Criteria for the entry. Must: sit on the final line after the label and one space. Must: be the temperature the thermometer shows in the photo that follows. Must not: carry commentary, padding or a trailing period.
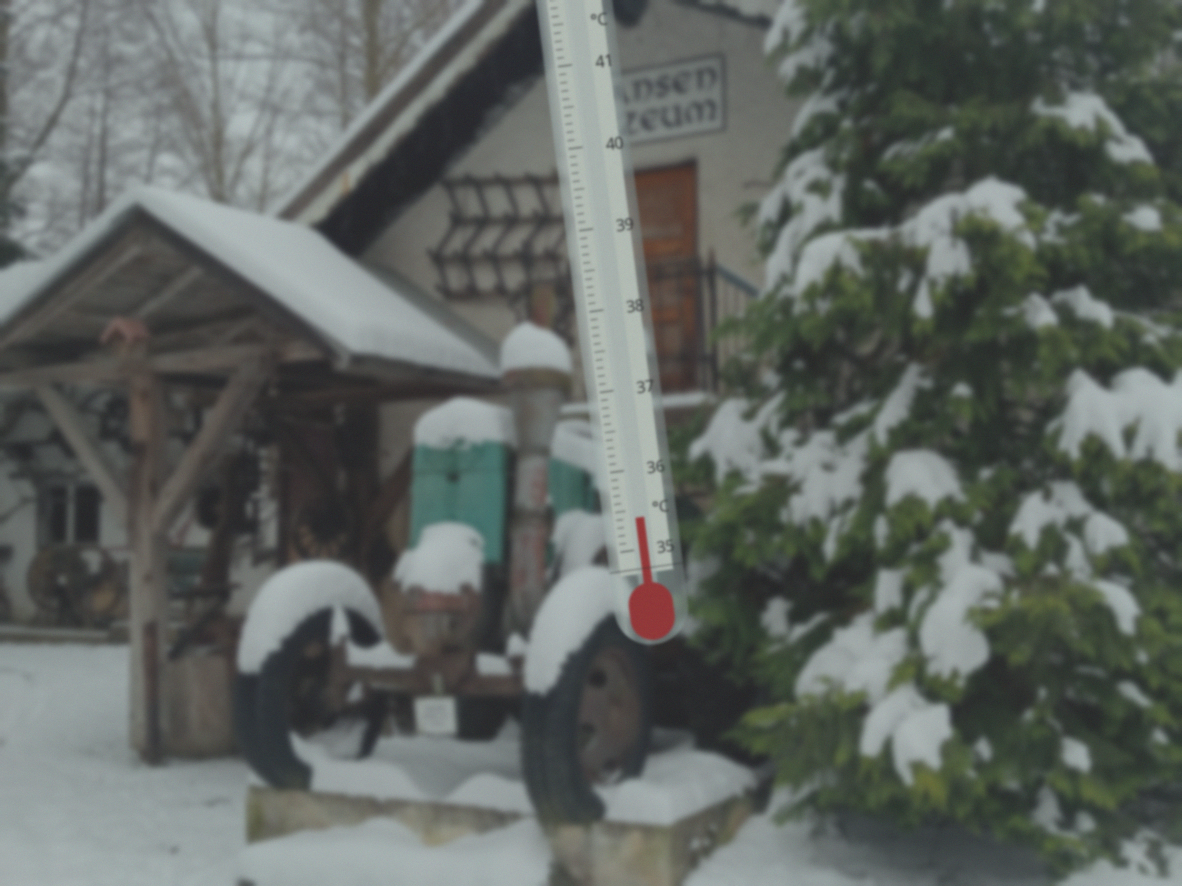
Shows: 35.4 °C
